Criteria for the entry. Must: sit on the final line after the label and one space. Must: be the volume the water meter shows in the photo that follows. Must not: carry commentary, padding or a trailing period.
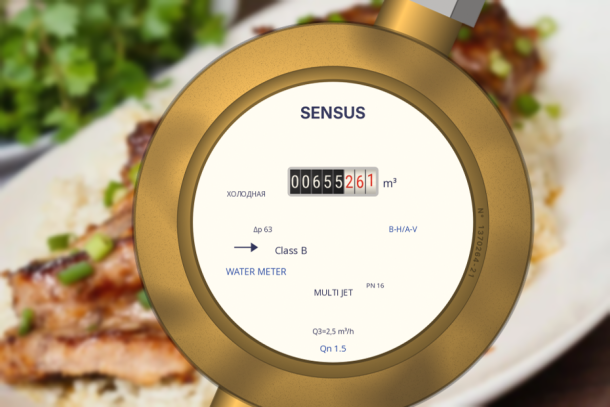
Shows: 655.261 m³
